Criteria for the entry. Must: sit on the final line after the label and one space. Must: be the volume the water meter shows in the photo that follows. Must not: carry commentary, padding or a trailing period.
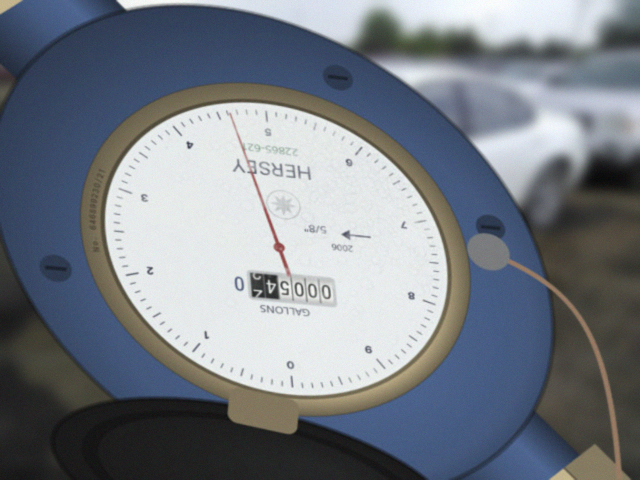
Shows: 5424.6 gal
